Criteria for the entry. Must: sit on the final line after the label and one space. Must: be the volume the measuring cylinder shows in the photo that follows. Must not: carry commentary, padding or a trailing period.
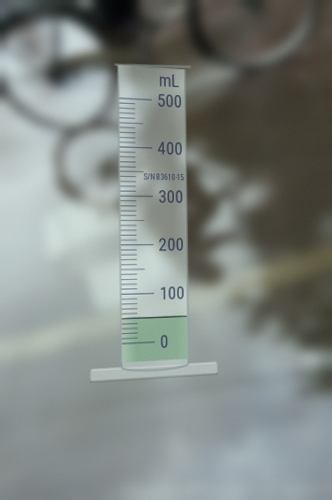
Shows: 50 mL
